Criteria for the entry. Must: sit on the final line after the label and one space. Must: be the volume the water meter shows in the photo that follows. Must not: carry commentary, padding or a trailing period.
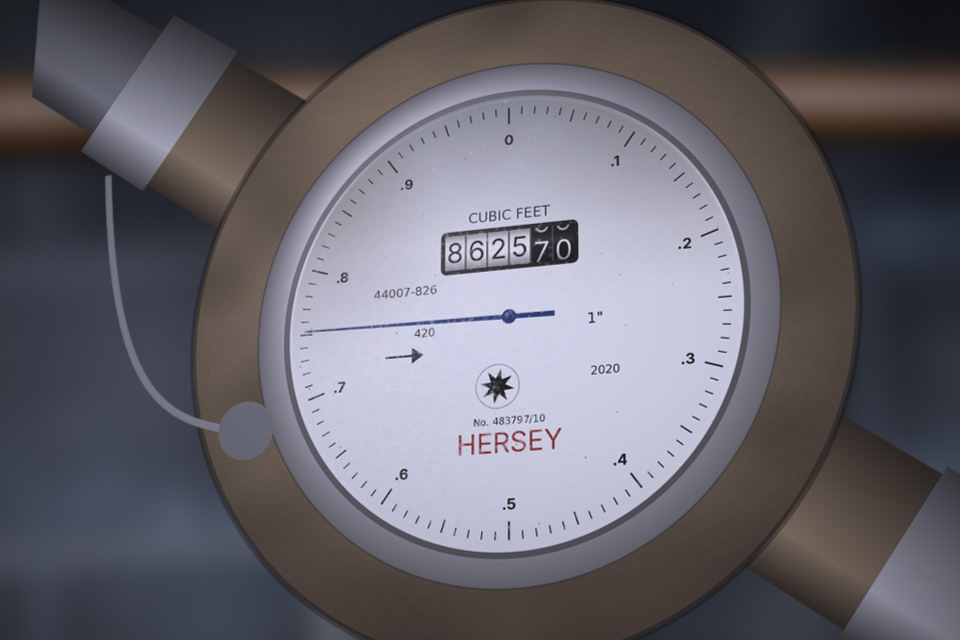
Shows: 862569.75 ft³
